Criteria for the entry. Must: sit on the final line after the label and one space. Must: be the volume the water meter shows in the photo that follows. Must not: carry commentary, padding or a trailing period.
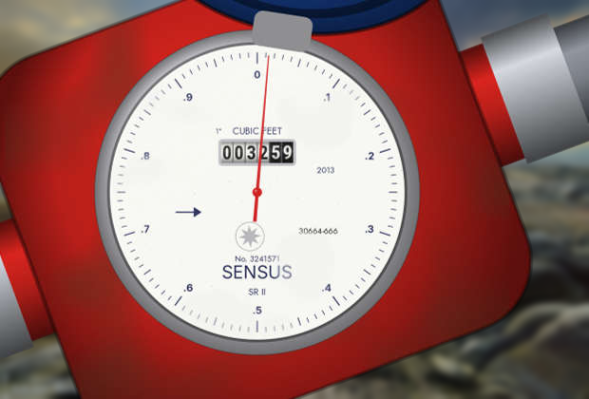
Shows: 3259.01 ft³
